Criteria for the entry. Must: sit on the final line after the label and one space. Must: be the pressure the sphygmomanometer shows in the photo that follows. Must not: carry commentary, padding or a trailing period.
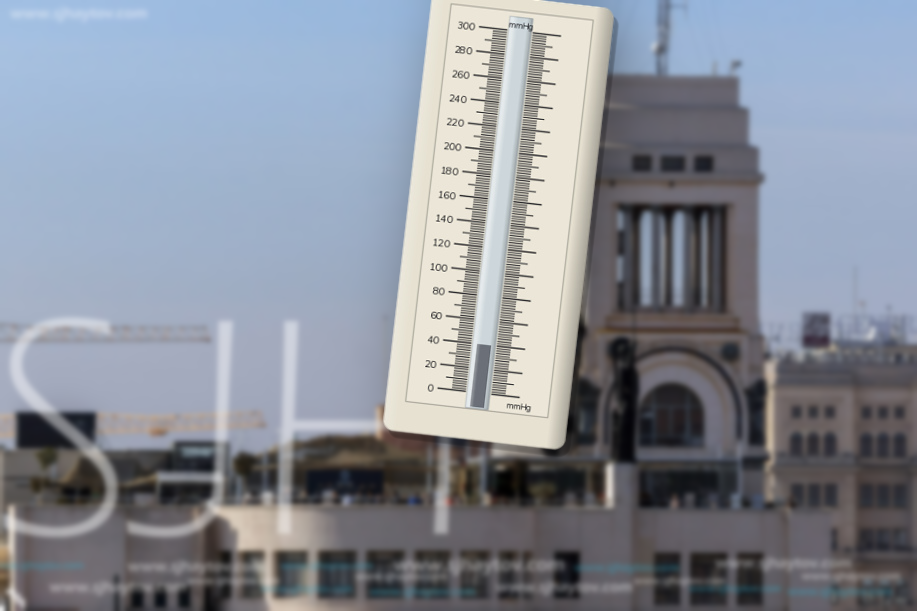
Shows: 40 mmHg
